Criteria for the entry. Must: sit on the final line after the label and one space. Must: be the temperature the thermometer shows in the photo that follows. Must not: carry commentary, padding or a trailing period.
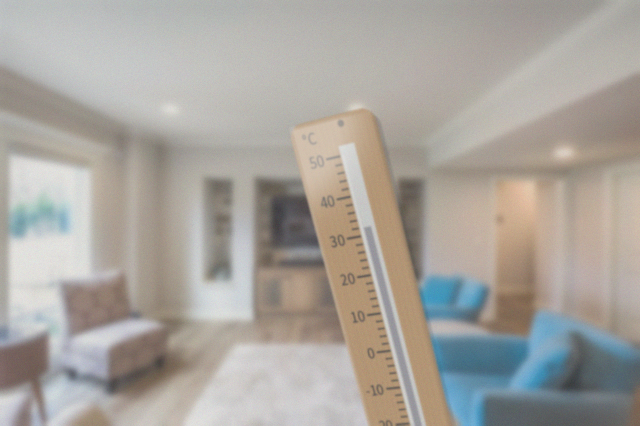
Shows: 32 °C
